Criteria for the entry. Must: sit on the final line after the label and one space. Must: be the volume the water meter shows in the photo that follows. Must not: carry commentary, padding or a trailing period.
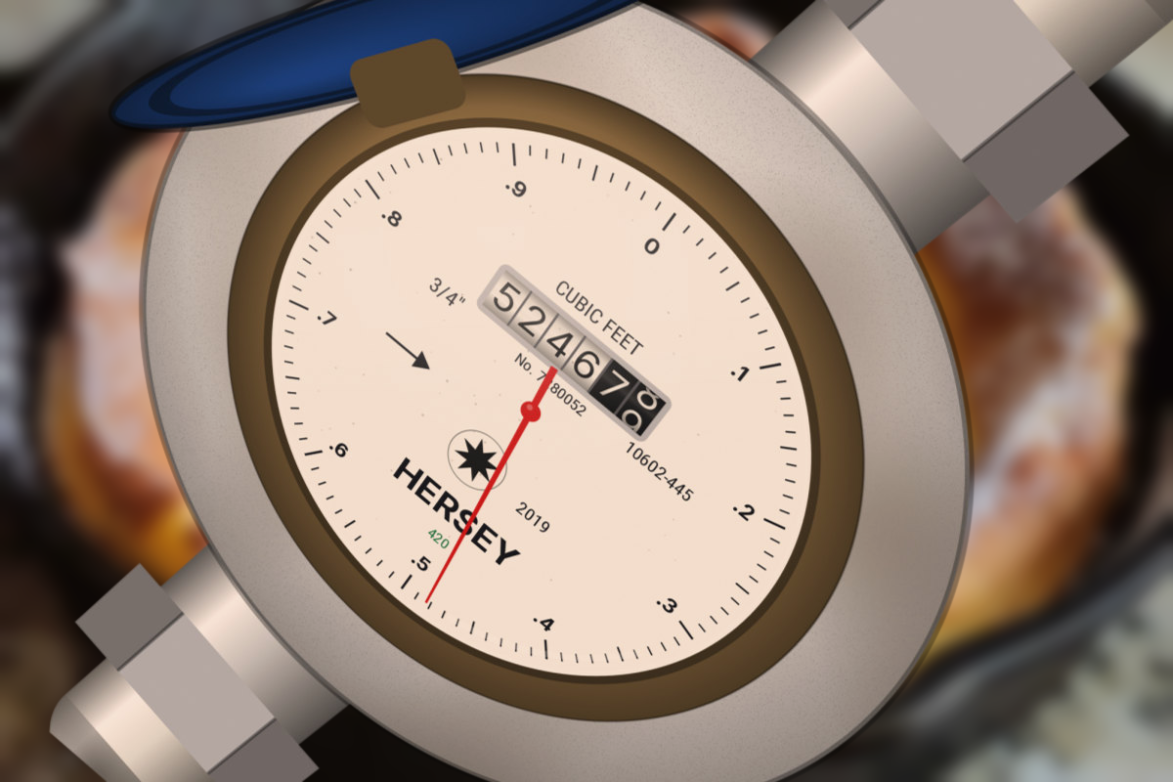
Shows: 524678.48 ft³
